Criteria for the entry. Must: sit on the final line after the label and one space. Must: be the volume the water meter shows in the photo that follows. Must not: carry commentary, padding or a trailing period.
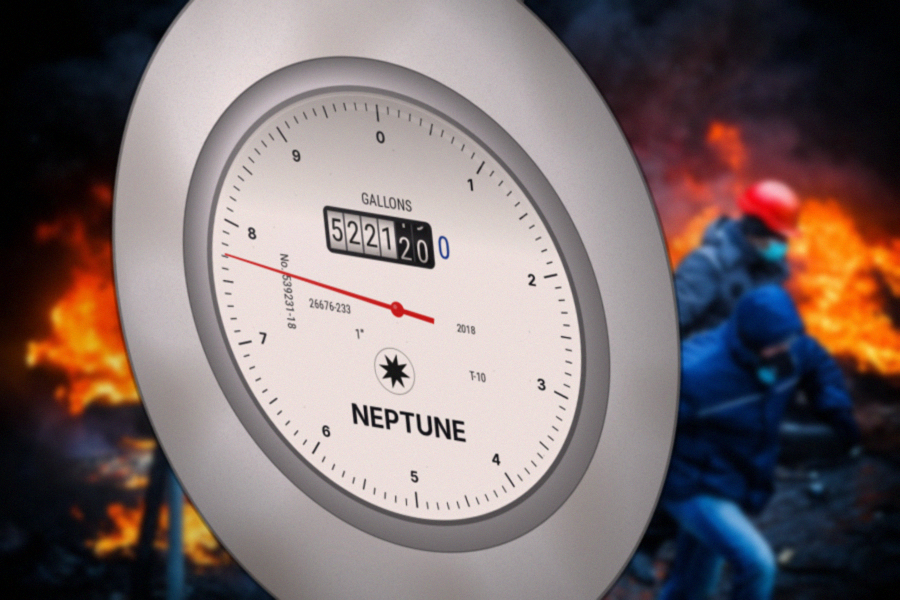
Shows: 5221197.7 gal
